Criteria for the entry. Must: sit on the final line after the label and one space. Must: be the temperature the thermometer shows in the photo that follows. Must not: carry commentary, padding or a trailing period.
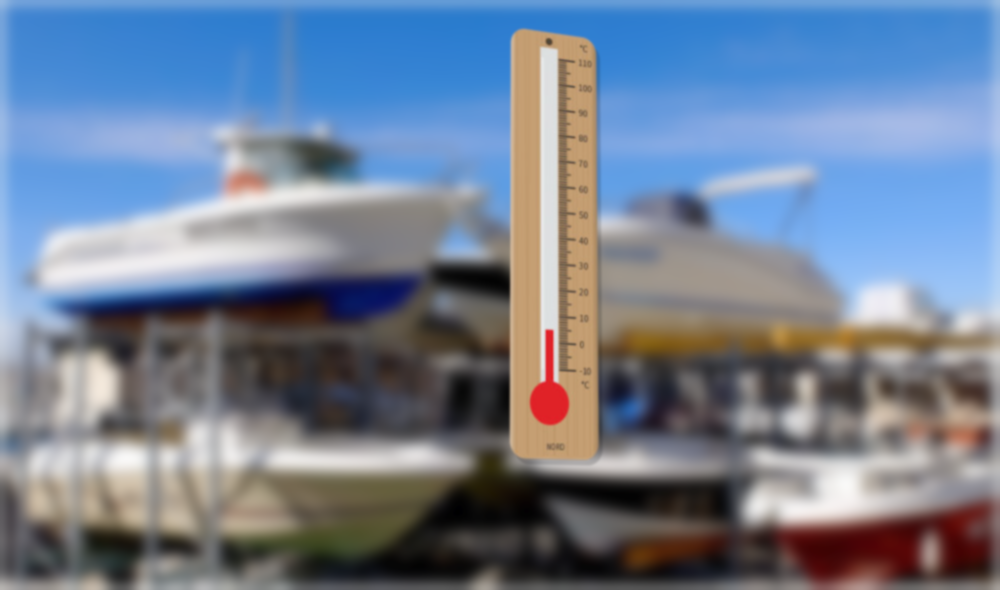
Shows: 5 °C
